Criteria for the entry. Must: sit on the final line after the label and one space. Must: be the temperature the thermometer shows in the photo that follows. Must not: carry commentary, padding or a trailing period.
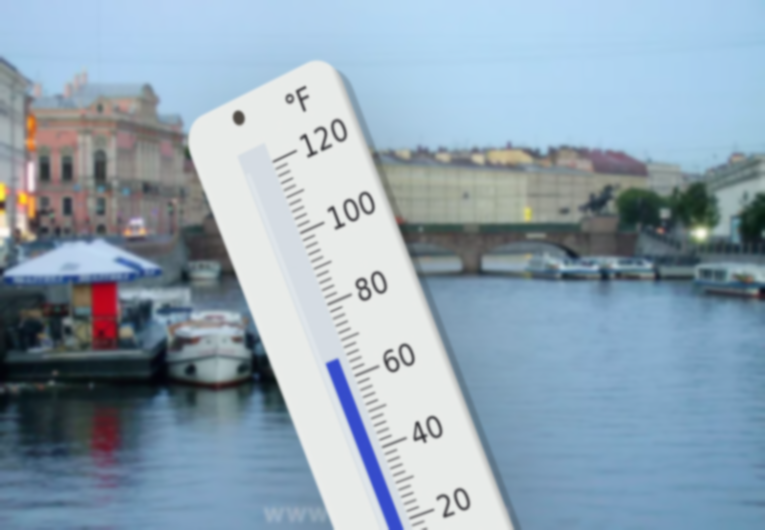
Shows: 66 °F
